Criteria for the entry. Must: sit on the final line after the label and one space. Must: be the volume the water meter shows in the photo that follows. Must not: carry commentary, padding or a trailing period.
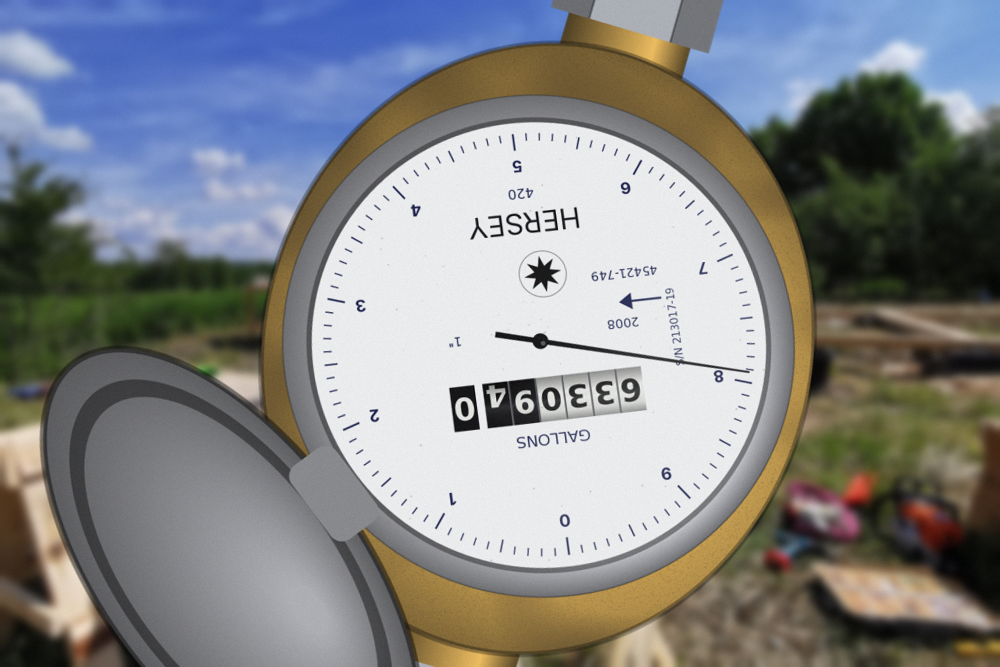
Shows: 6330937.9 gal
